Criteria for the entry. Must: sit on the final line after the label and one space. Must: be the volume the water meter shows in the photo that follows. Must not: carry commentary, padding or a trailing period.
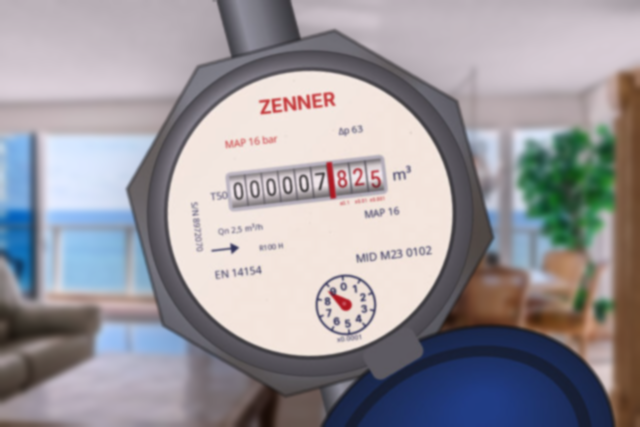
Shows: 7.8248 m³
